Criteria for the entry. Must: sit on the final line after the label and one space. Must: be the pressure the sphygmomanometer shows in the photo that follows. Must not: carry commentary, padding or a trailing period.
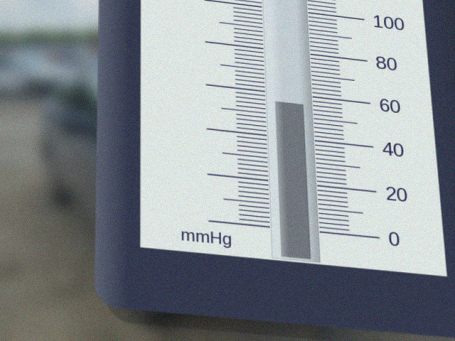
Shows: 56 mmHg
